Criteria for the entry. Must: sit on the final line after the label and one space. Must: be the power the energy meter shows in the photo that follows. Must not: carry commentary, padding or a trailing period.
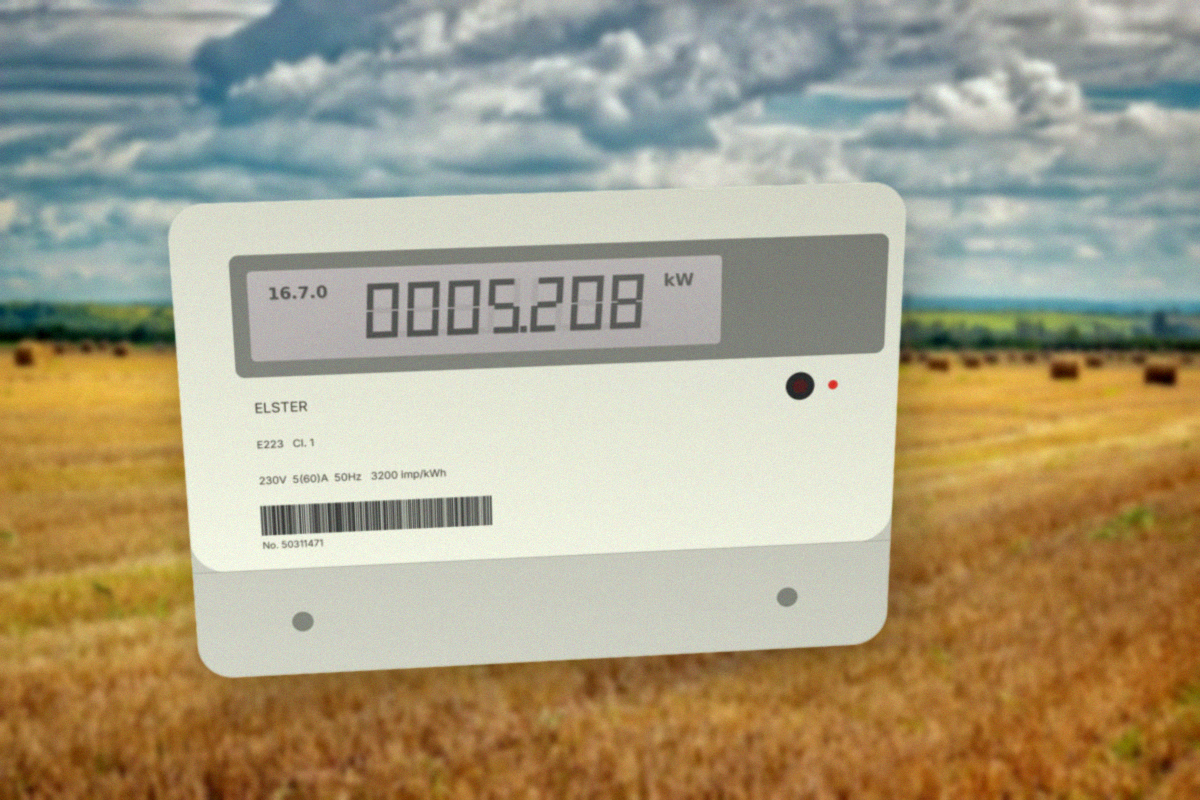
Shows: 5.208 kW
